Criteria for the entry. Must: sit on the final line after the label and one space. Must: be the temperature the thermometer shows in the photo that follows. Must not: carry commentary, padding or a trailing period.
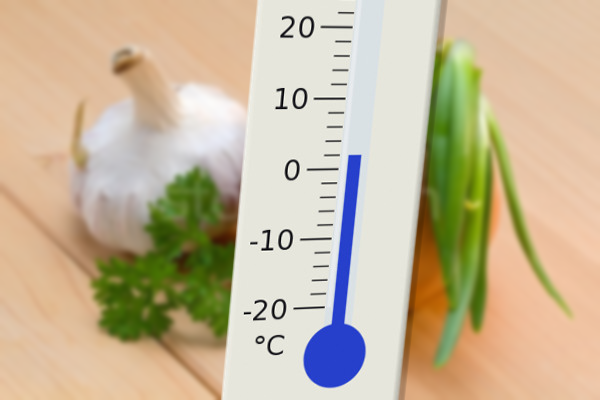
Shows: 2 °C
